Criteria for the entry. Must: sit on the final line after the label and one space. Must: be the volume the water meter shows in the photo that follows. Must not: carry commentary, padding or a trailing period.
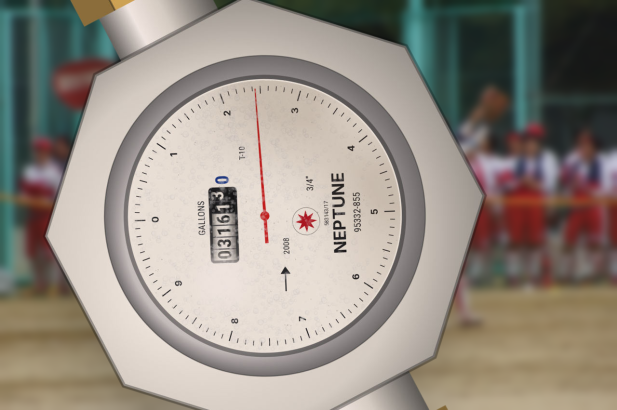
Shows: 316132.4 gal
